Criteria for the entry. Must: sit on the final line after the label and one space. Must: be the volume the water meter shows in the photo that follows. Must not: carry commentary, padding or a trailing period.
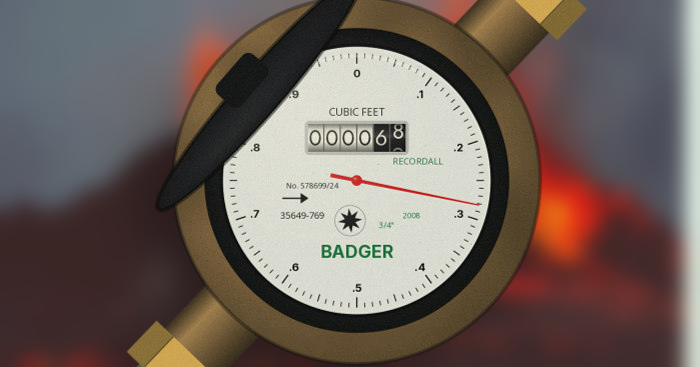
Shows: 68.28 ft³
